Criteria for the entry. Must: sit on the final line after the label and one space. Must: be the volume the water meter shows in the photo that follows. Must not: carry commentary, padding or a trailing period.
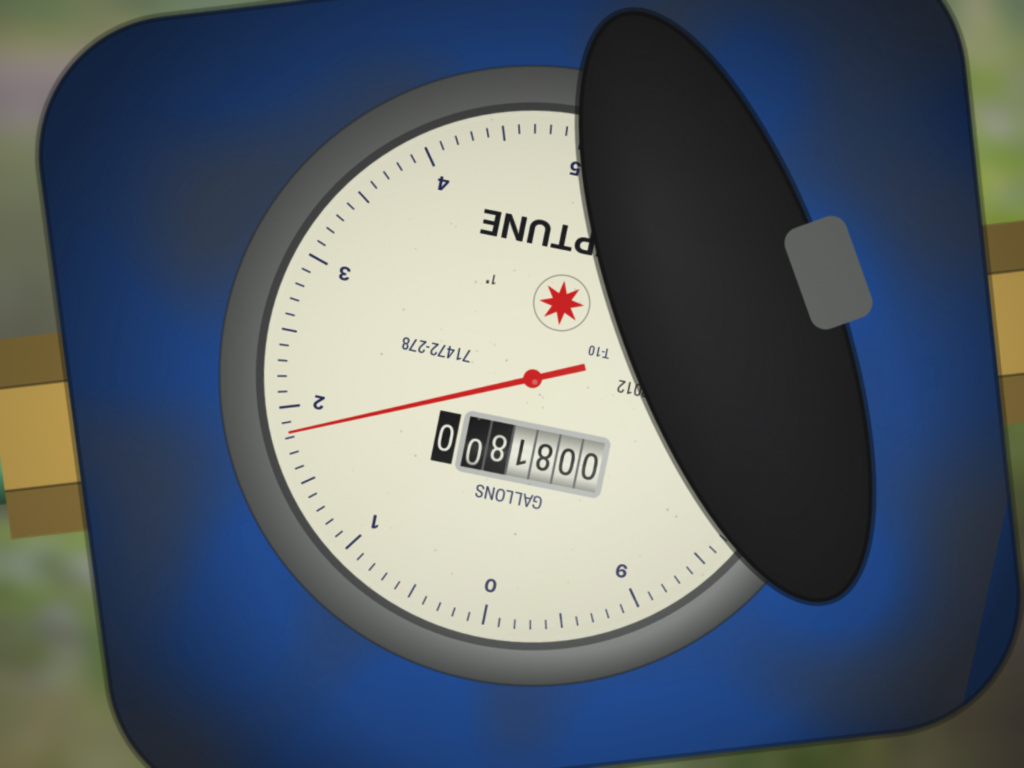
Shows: 81801.8 gal
